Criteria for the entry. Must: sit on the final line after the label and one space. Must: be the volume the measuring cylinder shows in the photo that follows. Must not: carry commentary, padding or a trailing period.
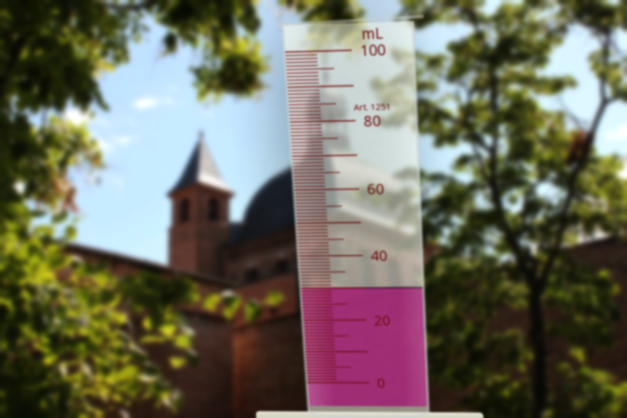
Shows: 30 mL
